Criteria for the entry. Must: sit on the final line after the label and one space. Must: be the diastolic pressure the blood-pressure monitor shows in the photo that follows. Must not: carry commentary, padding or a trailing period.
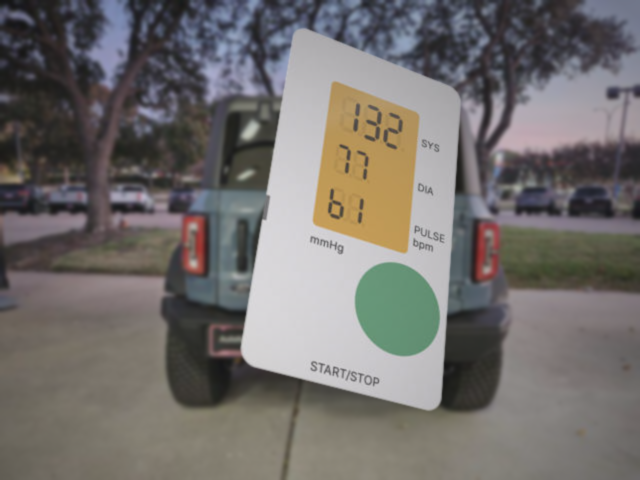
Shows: 77 mmHg
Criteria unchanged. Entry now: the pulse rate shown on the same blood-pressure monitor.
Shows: 61 bpm
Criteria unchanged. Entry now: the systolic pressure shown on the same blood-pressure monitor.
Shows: 132 mmHg
